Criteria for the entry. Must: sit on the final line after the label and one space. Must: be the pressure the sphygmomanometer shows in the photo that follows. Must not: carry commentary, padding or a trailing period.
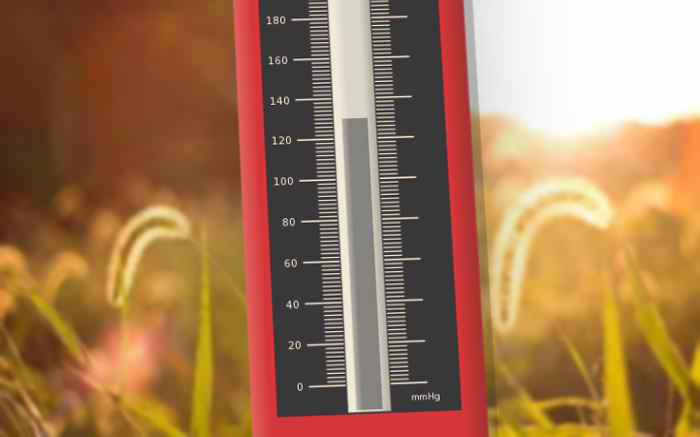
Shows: 130 mmHg
